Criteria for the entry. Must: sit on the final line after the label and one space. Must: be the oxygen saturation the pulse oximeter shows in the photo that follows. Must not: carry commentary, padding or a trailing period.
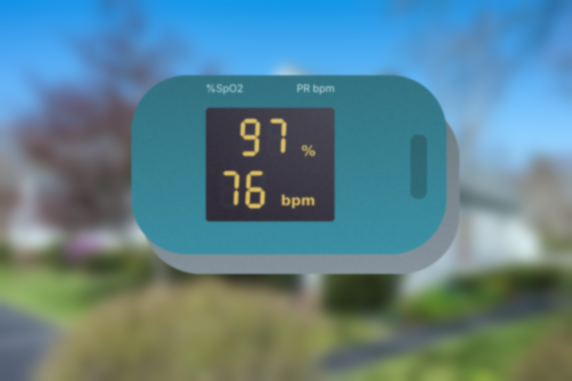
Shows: 97 %
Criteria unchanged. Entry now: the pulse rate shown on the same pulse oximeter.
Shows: 76 bpm
